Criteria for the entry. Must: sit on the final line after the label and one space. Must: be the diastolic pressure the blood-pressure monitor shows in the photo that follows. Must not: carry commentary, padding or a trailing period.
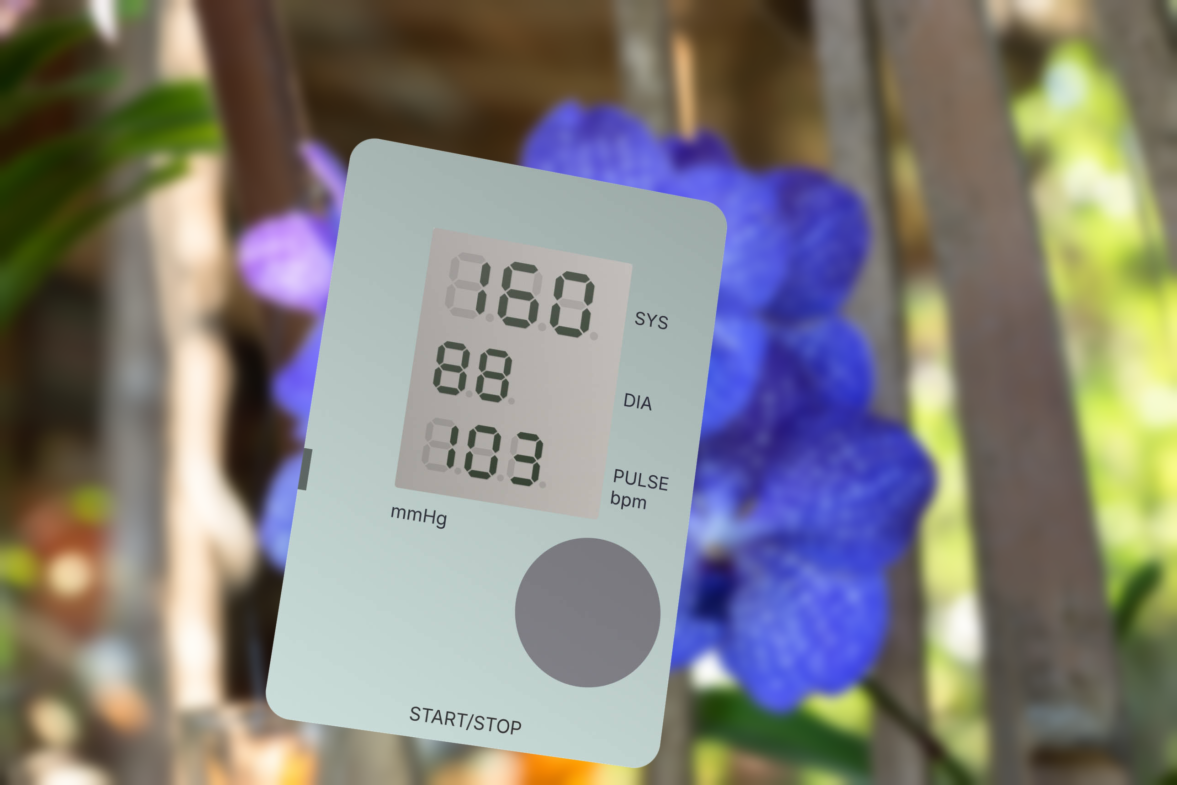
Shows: 88 mmHg
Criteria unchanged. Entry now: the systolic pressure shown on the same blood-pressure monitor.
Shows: 160 mmHg
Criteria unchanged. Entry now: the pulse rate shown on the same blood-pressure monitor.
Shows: 103 bpm
